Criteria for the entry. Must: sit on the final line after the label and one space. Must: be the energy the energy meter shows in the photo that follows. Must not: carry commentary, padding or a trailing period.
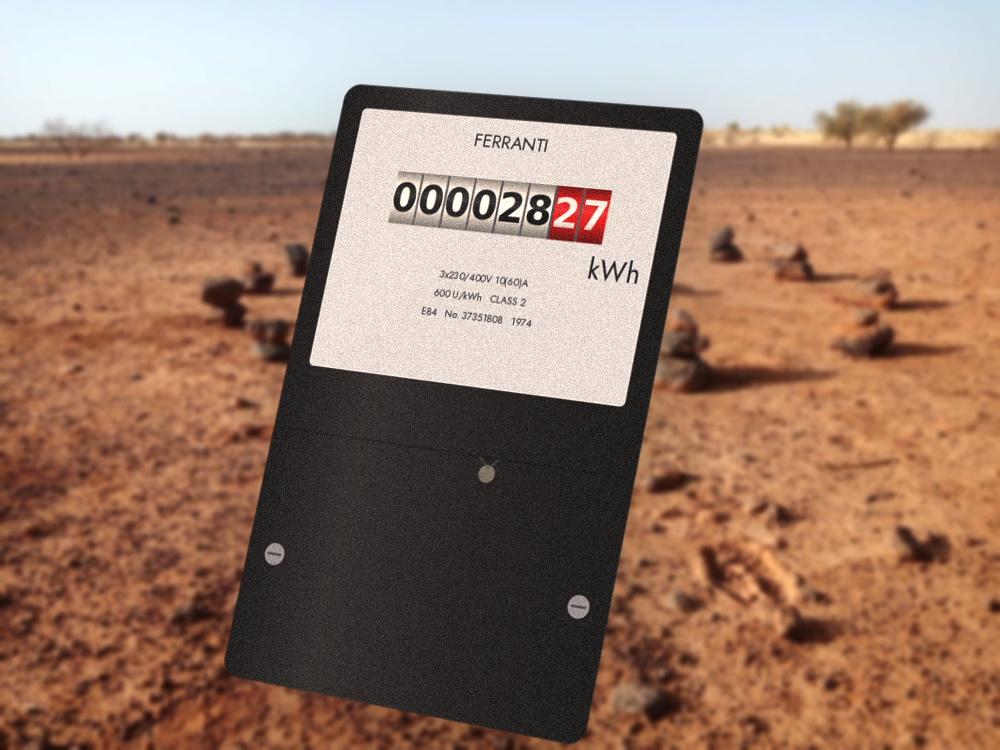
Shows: 28.27 kWh
